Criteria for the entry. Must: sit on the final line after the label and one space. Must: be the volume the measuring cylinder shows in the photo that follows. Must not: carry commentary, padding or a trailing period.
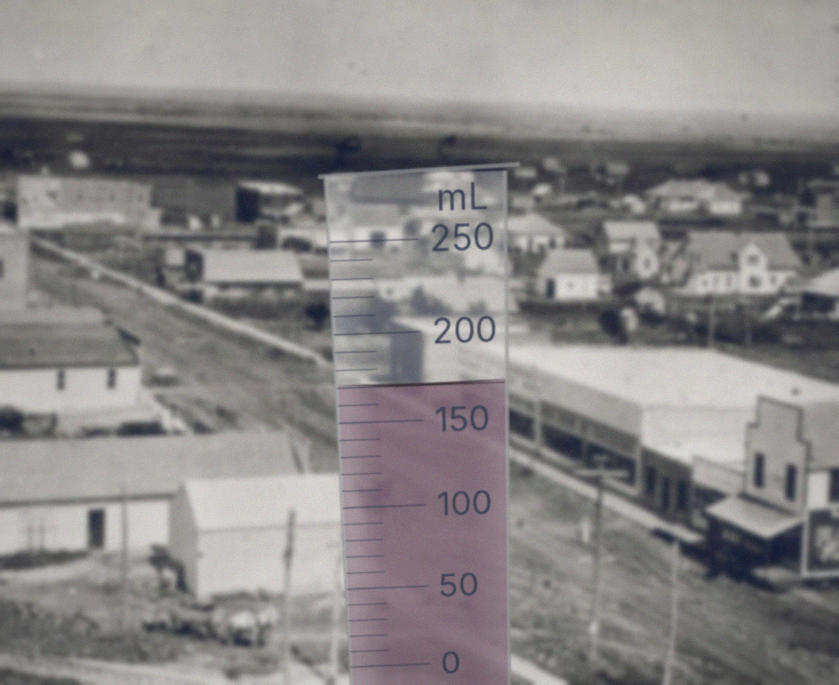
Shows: 170 mL
